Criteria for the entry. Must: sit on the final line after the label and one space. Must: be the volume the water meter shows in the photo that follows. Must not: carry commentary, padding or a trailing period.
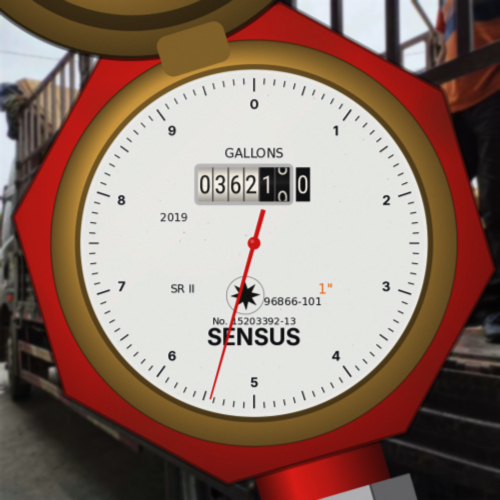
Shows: 362185.4 gal
